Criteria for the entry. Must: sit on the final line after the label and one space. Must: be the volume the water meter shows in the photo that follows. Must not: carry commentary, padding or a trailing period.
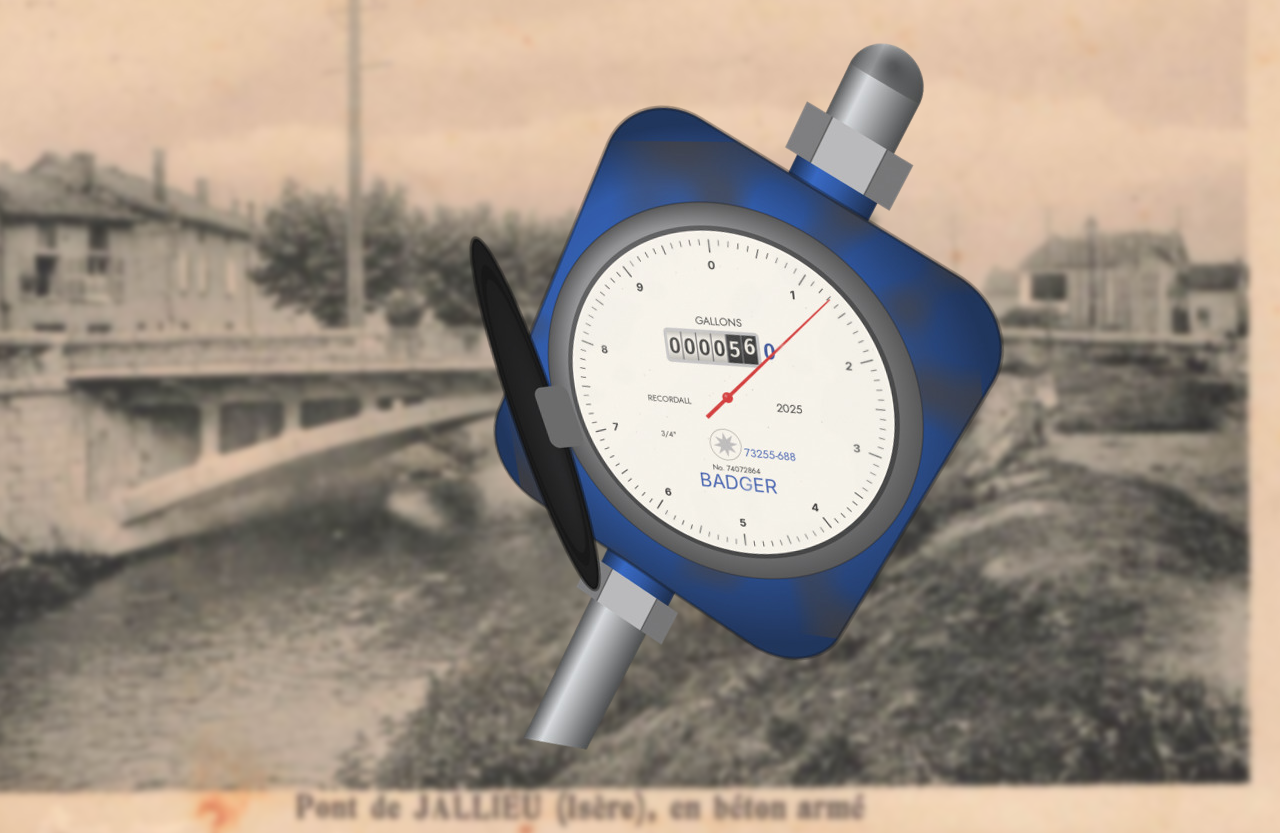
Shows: 561.3 gal
